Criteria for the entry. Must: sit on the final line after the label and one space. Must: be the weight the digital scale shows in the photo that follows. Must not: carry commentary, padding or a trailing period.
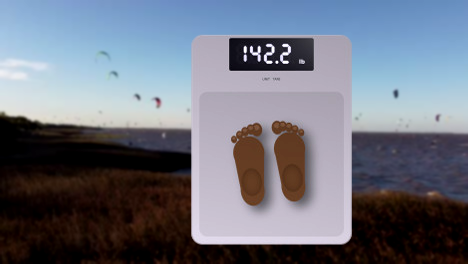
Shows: 142.2 lb
